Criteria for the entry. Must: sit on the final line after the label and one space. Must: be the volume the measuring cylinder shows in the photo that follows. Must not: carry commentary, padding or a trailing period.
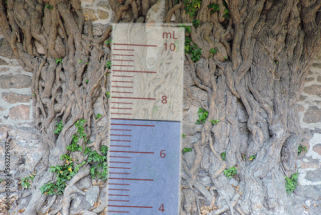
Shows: 7.2 mL
